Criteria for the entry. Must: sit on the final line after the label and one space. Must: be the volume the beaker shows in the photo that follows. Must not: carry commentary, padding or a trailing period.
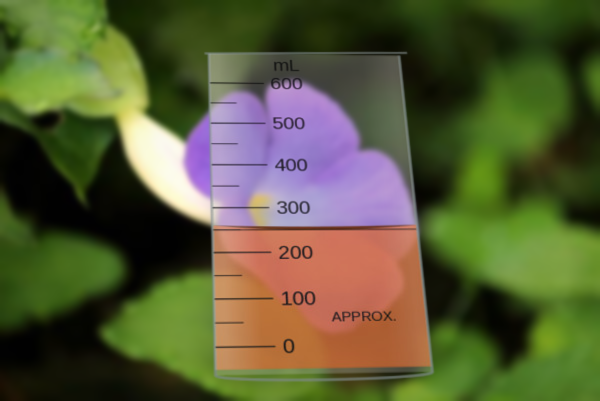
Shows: 250 mL
